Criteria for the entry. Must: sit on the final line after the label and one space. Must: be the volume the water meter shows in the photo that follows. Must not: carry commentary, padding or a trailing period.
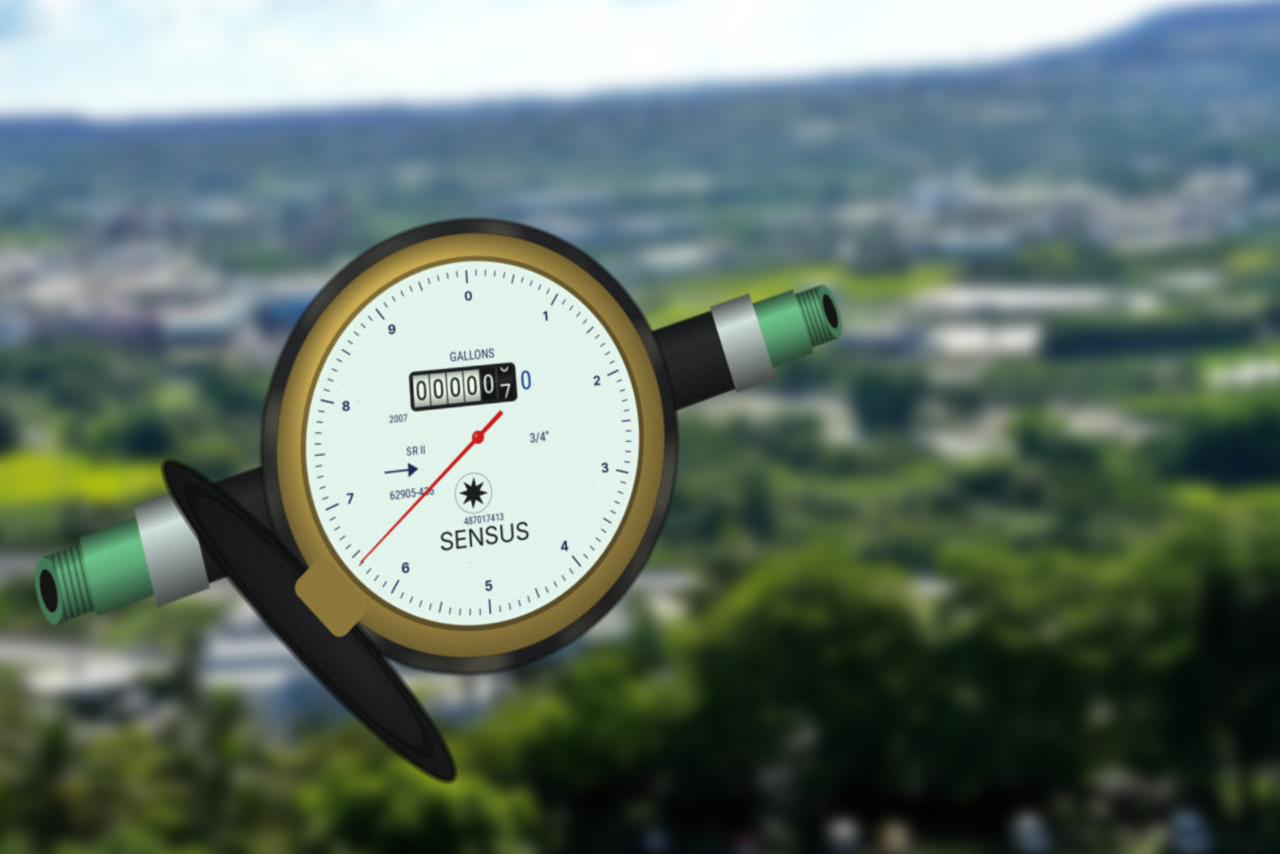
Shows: 66.4 gal
